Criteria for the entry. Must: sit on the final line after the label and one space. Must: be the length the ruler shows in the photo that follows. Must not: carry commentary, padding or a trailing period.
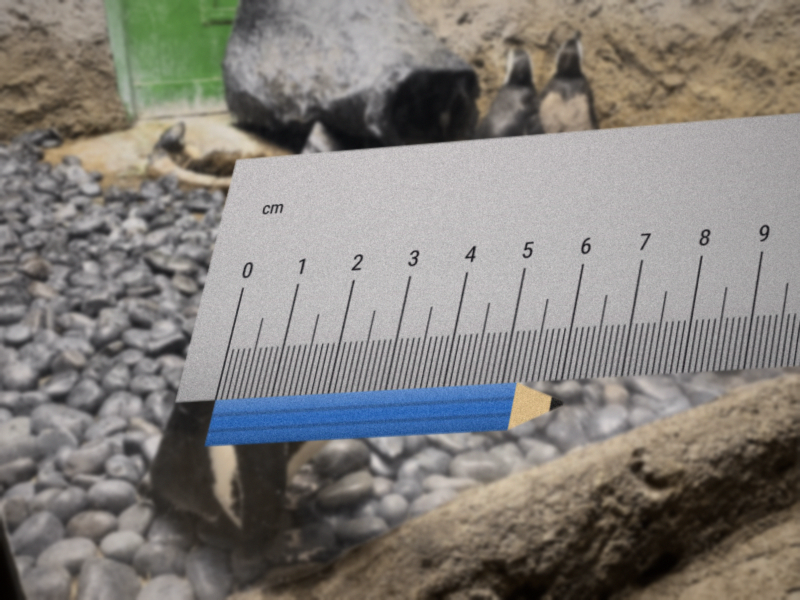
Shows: 6.1 cm
